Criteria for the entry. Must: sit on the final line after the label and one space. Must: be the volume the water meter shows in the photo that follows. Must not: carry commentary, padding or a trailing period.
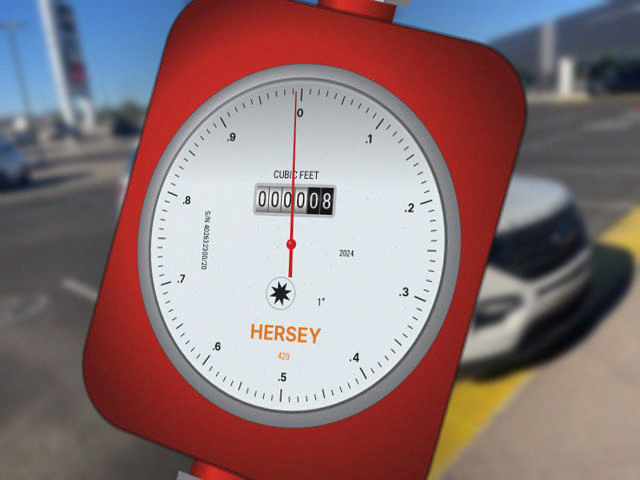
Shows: 7.99 ft³
